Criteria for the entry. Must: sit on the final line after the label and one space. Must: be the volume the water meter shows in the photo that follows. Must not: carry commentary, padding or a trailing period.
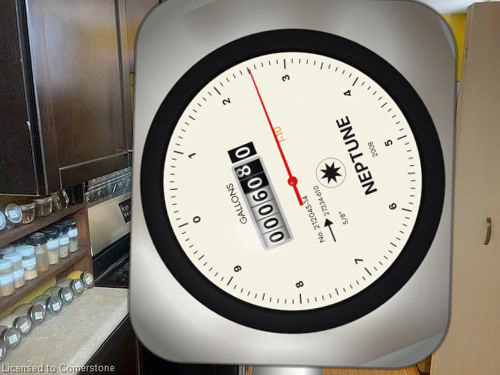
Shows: 6082.5 gal
